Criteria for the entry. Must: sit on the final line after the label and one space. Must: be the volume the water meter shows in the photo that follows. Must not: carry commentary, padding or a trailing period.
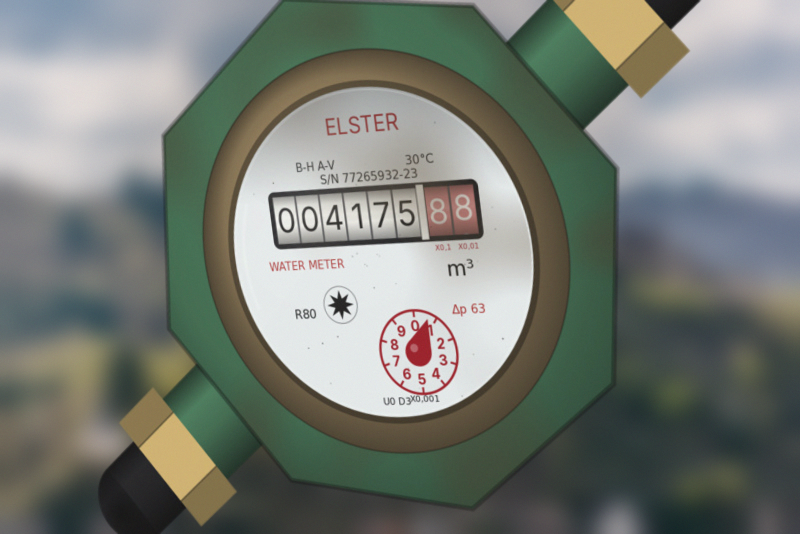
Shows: 4175.880 m³
